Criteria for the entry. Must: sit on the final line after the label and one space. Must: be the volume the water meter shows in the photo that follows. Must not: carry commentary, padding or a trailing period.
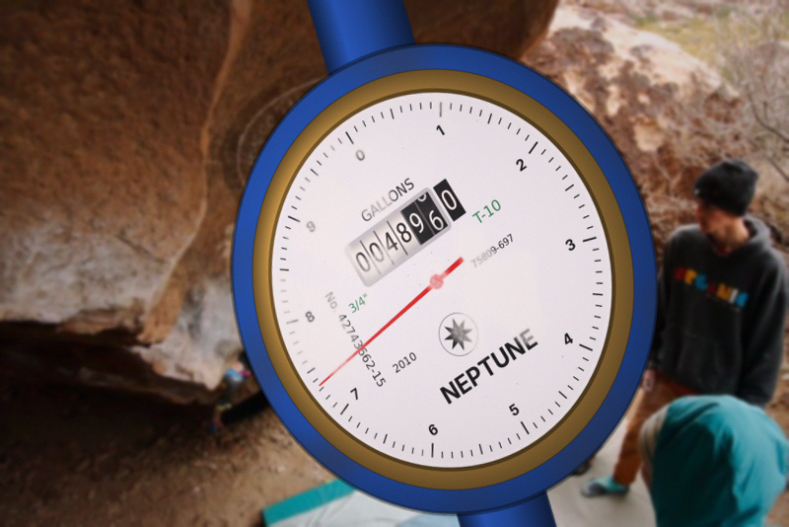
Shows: 48957.3 gal
